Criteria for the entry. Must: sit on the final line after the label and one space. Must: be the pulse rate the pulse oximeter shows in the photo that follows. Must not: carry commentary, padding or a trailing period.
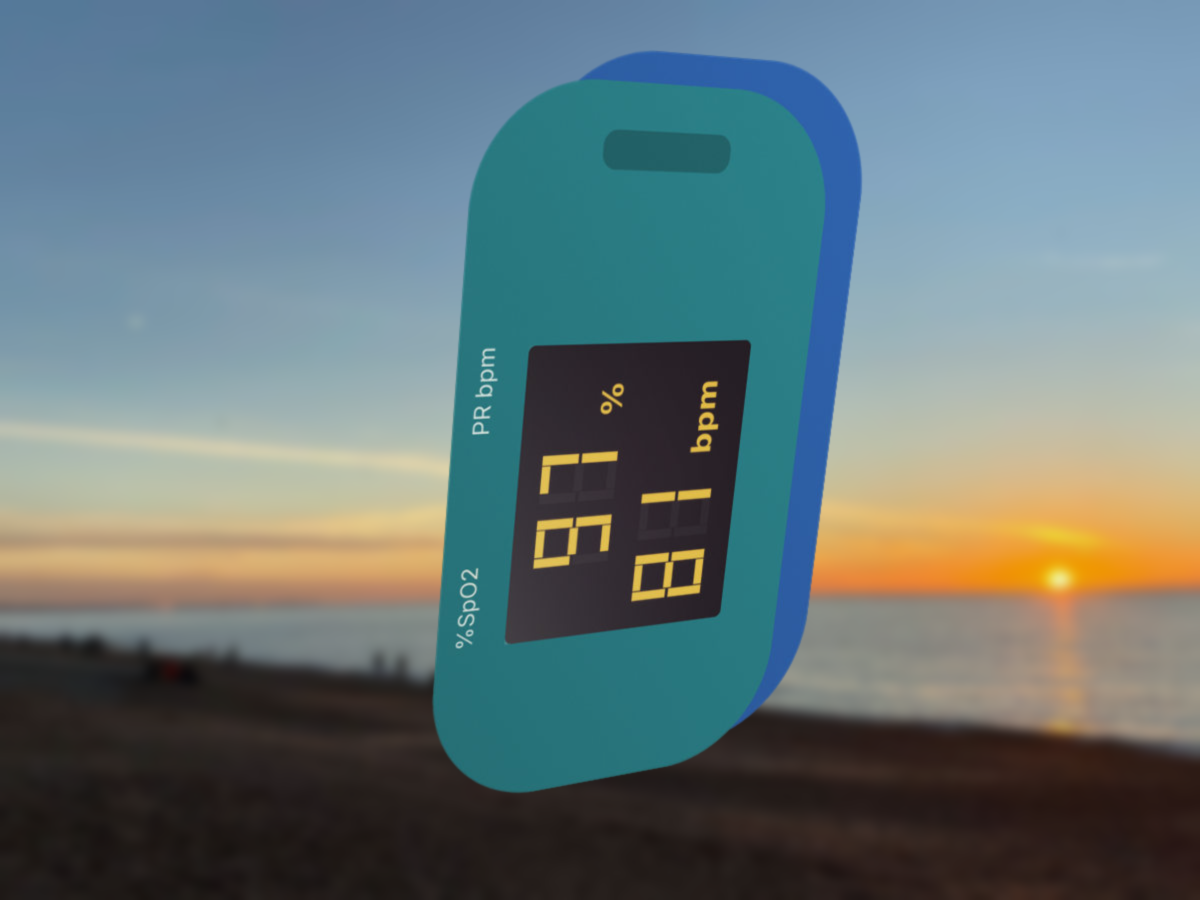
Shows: 81 bpm
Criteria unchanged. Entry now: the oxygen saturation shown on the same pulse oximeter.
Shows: 97 %
